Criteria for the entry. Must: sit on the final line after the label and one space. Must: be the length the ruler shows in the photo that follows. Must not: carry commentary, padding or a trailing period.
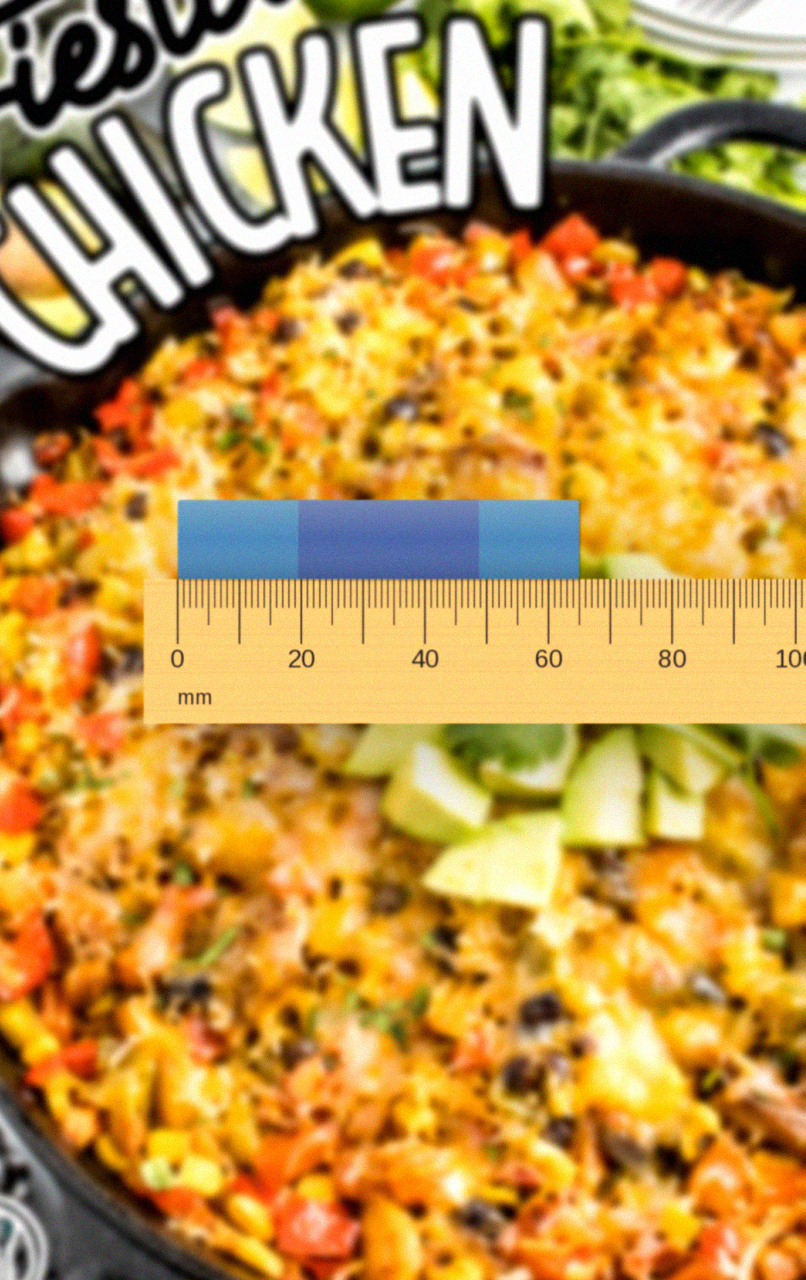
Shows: 65 mm
